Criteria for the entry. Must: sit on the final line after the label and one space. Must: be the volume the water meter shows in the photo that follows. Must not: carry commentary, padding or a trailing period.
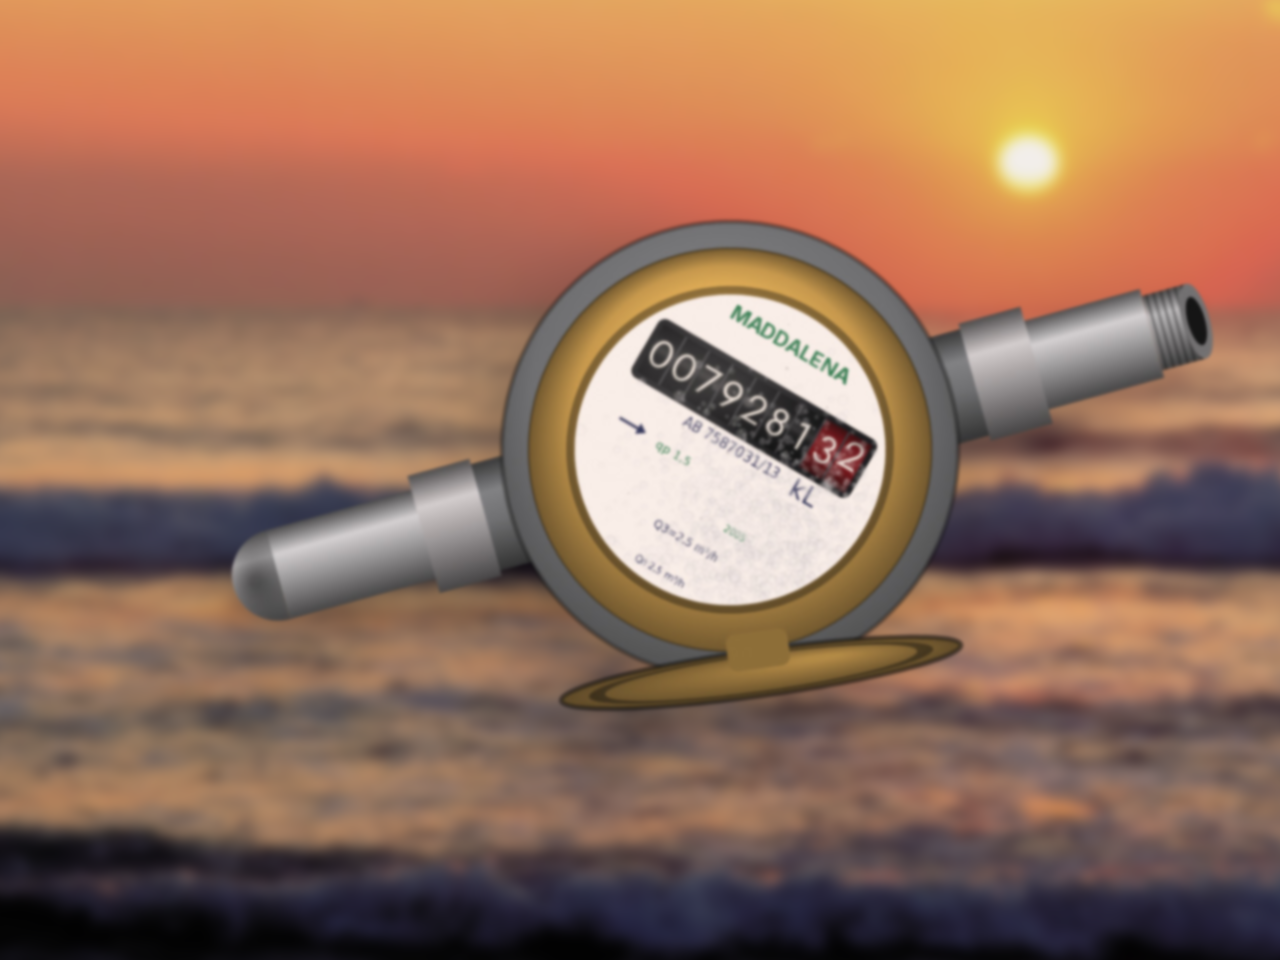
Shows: 79281.32 kL
